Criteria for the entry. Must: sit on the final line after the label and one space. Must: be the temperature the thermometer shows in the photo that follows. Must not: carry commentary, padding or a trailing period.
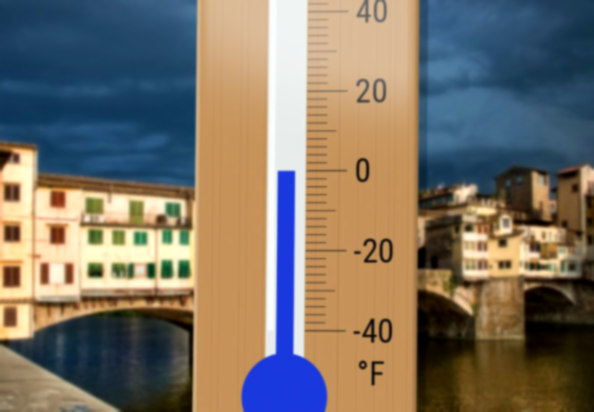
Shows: 0 °F
